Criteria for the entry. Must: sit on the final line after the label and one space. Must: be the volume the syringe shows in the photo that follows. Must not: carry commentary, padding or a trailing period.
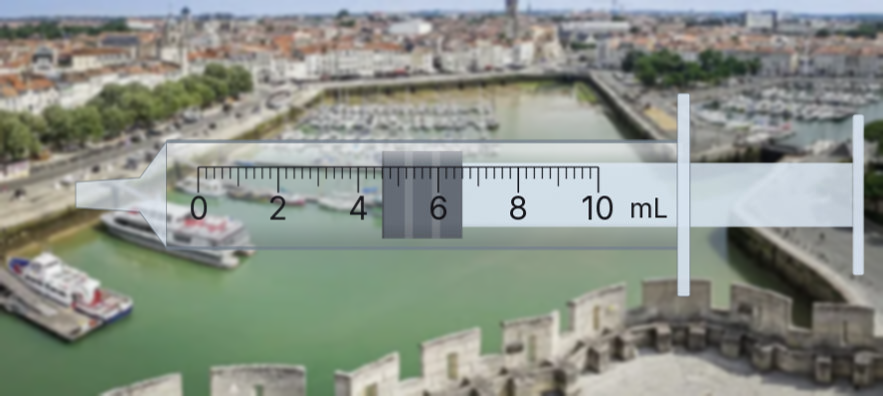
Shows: 4.6 mL
